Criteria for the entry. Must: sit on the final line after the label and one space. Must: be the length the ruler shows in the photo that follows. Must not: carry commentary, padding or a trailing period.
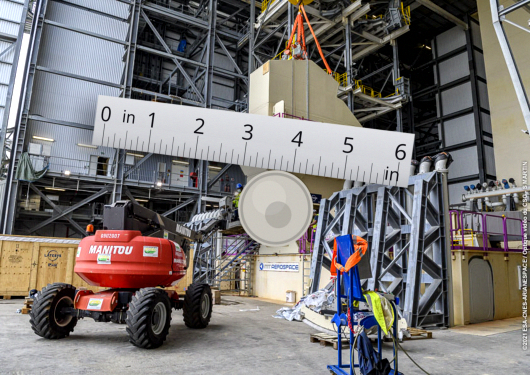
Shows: 1.5 in
